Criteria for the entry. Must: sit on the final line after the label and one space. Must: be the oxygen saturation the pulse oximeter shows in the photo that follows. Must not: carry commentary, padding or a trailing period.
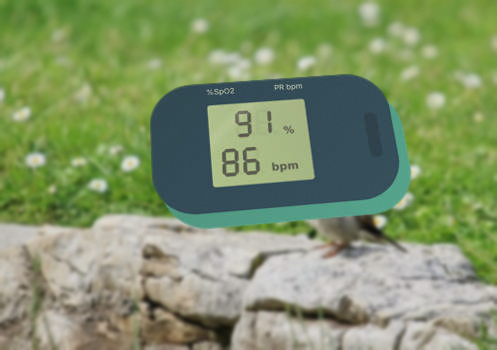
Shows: 91 %
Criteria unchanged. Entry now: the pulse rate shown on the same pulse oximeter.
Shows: 86 bpm
